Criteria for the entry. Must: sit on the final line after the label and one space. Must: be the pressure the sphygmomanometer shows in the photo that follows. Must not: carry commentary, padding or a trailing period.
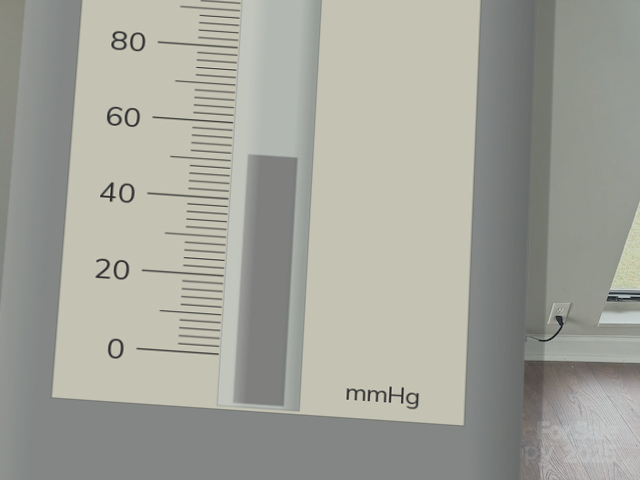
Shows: 52 mmHg
